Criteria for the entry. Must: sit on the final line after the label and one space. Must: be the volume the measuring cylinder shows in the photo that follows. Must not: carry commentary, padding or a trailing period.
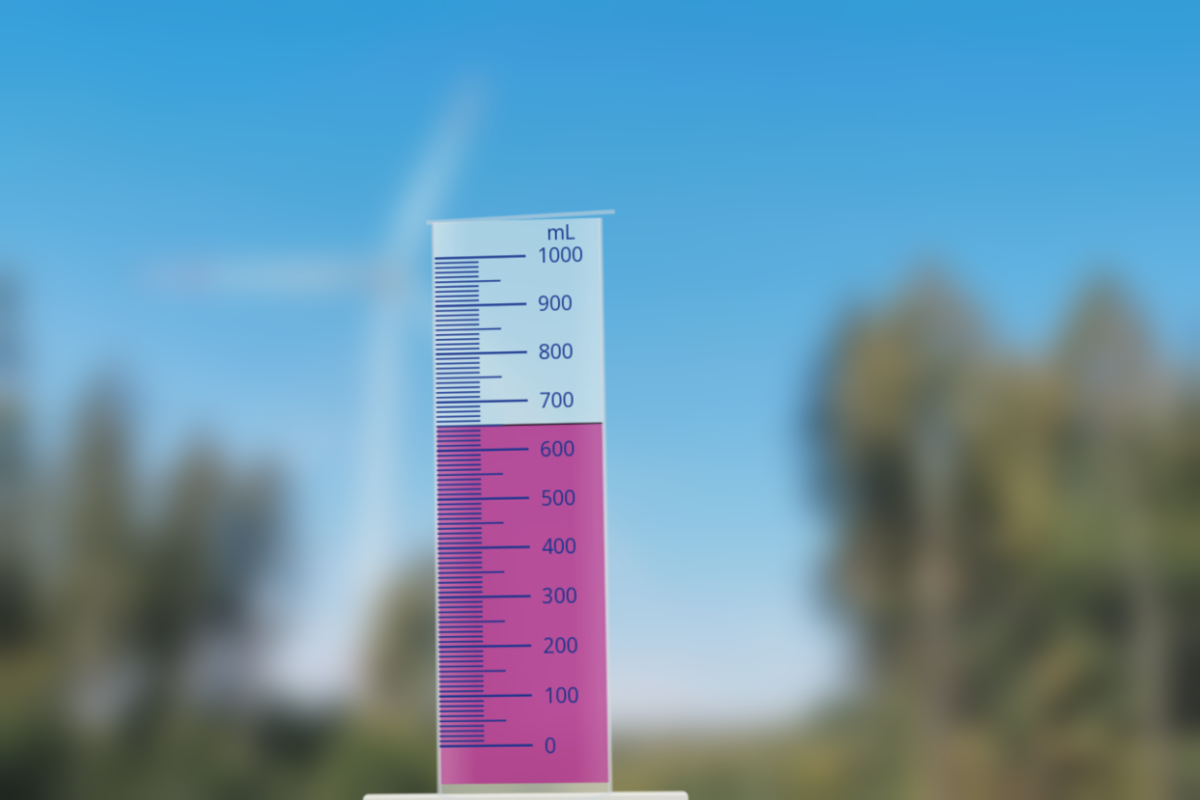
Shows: 650 mL
